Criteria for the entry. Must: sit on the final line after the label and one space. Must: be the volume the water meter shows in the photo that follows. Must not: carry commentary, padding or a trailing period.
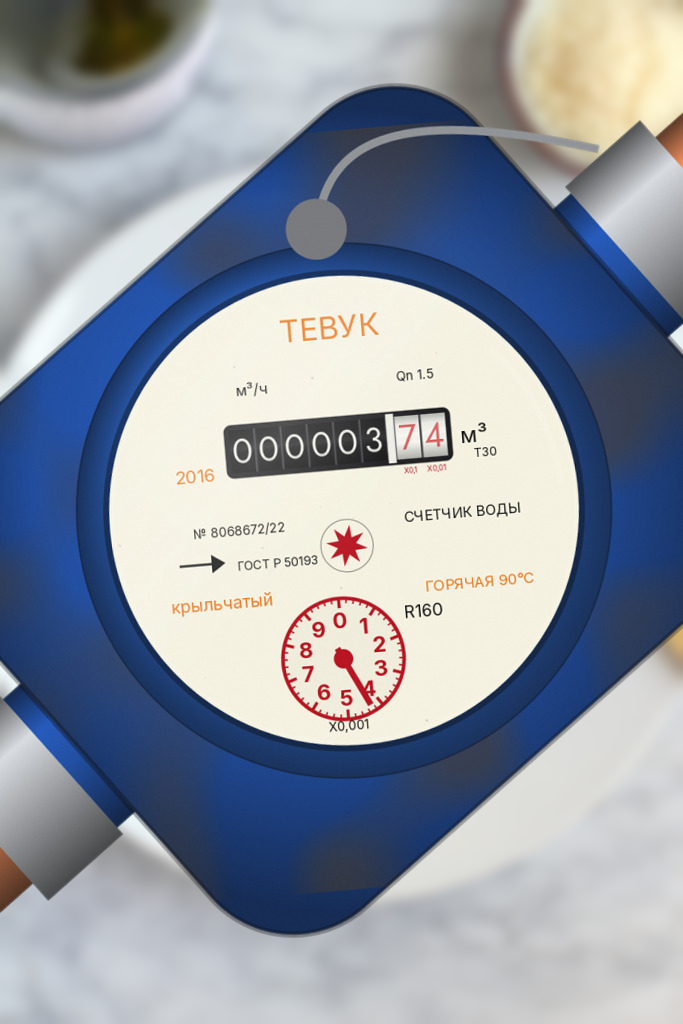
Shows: 3.744 m³
